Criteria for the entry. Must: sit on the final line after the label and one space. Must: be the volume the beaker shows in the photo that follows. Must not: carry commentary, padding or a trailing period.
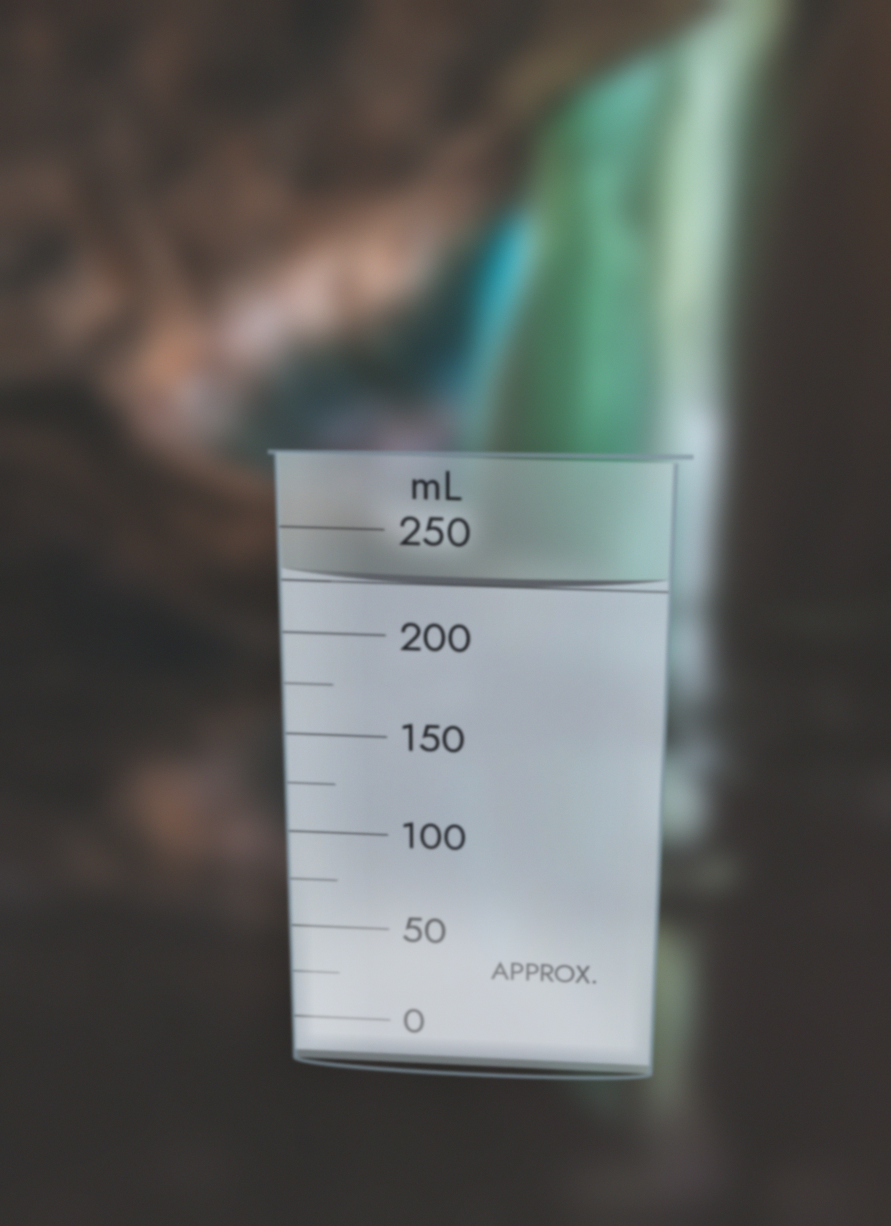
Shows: 225 mL
